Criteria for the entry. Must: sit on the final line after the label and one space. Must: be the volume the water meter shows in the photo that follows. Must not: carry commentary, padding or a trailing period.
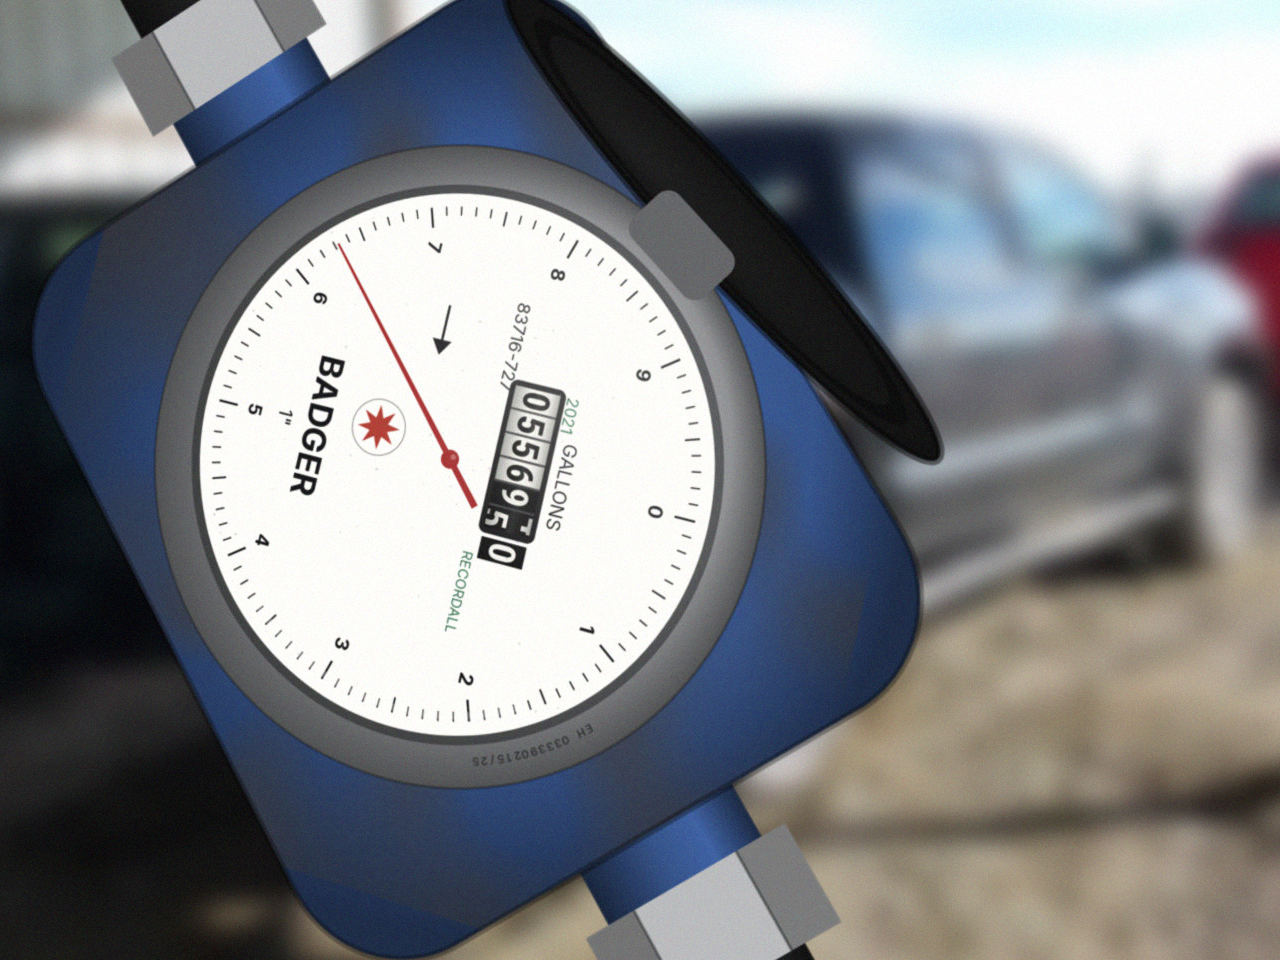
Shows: 556946.3 gal
